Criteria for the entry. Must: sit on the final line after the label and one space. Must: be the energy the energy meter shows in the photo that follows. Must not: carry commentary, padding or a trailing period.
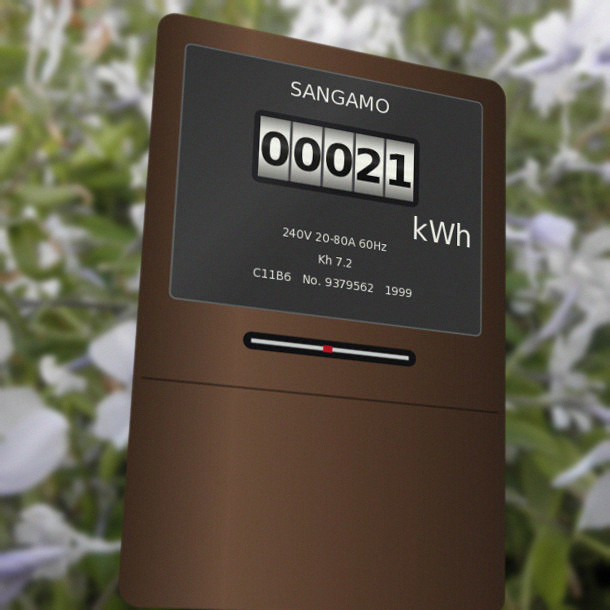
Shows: 21 kWh
